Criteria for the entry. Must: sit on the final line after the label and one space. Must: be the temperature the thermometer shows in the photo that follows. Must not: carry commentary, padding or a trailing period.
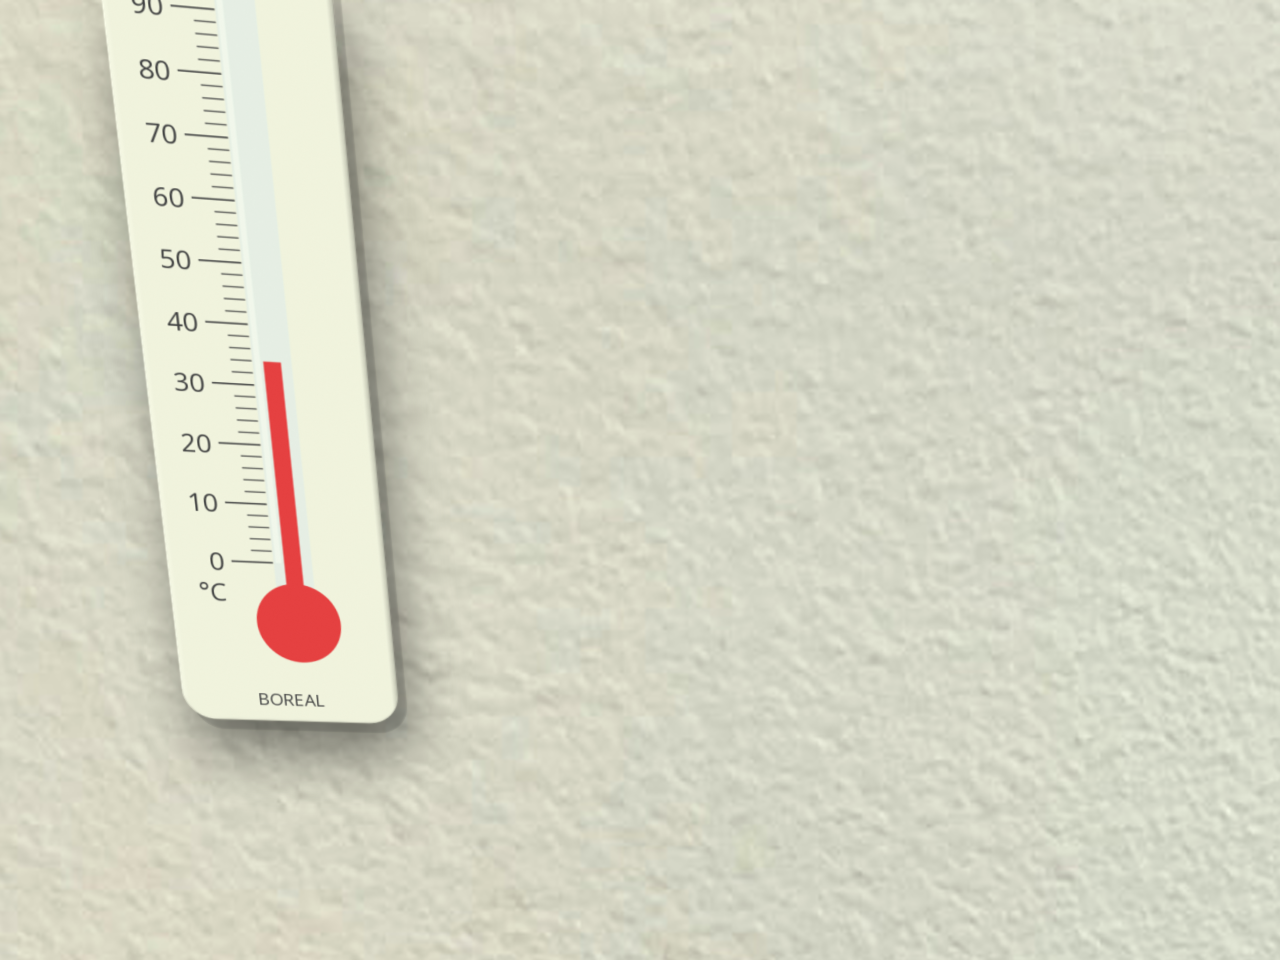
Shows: 34 °C
